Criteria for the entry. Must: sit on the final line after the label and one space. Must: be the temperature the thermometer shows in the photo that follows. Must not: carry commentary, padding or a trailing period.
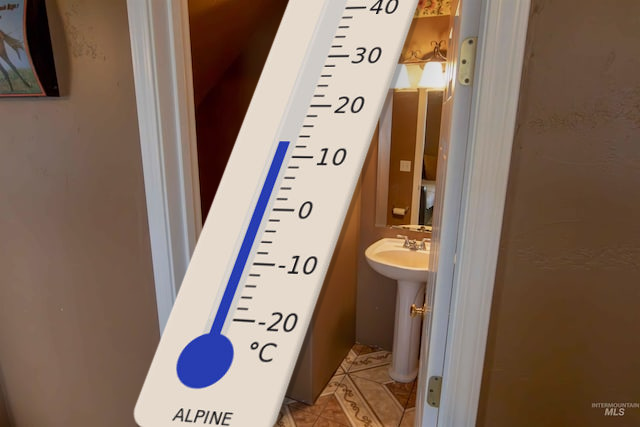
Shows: 13 °C
